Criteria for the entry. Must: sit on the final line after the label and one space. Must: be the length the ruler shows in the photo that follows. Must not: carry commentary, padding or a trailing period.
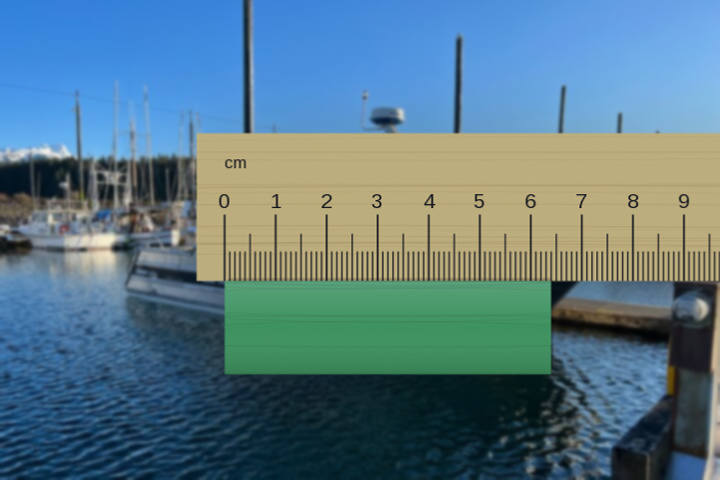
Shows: 6.4 cm
